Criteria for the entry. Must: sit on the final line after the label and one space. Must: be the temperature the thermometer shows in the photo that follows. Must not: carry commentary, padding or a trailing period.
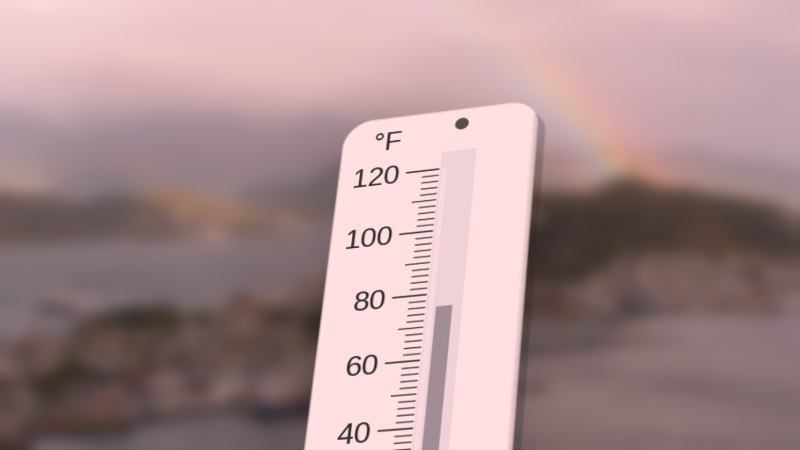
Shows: 76 °F
